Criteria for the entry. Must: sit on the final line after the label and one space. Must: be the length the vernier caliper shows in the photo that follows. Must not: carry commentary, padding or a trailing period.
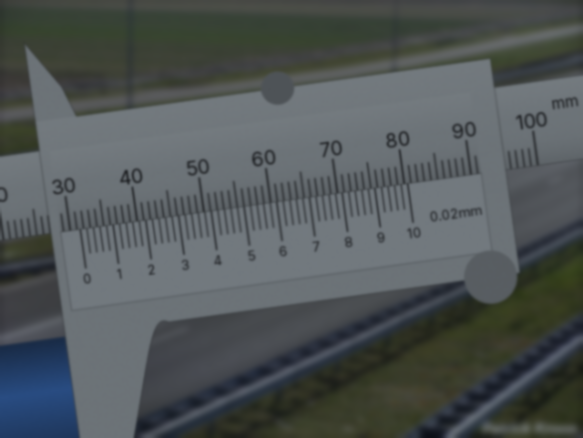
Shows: 31.5 mm
